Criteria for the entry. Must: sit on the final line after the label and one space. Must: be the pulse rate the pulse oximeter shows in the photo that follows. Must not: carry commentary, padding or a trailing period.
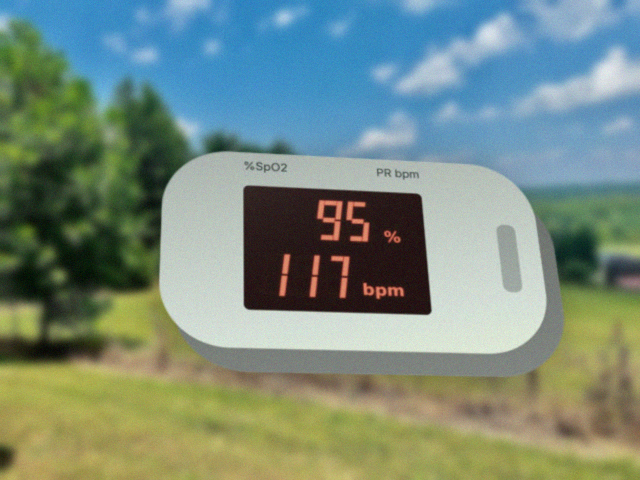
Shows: 117 bpm
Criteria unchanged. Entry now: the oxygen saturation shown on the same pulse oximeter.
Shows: 95 %
